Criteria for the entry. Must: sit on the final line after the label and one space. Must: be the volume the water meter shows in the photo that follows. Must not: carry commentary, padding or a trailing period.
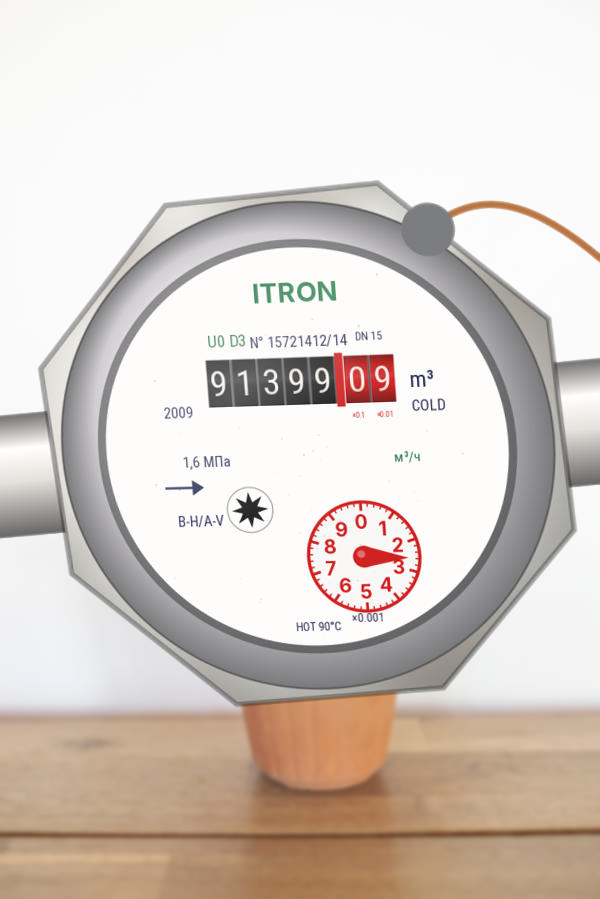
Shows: 91399.092 m³
